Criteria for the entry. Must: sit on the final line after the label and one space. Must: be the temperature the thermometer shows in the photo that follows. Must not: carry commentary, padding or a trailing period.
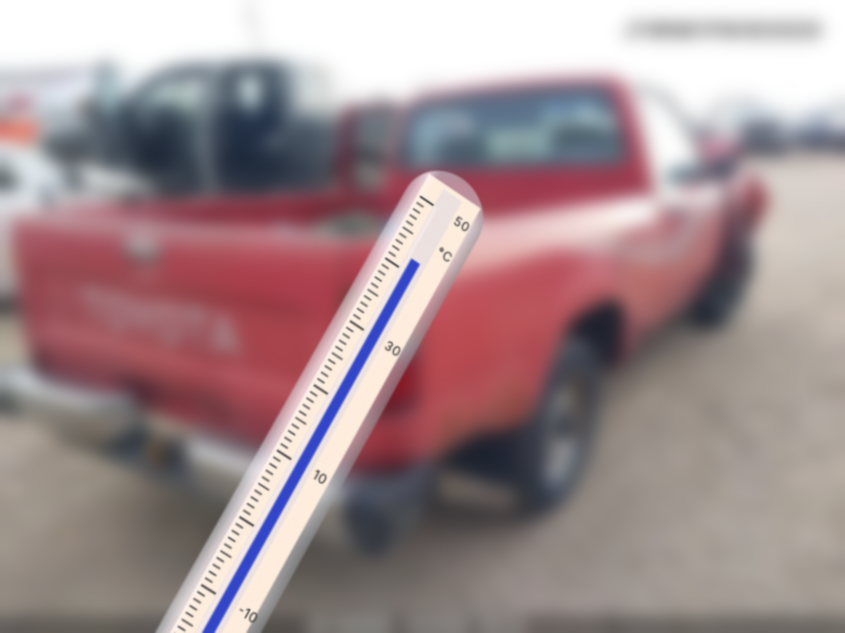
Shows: 42 °C
